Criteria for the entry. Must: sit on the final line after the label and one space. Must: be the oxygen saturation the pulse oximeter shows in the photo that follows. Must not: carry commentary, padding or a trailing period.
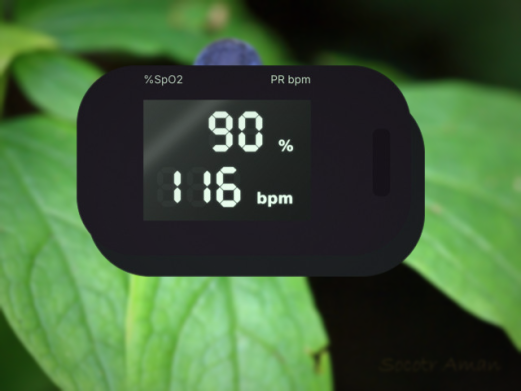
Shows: 90 %
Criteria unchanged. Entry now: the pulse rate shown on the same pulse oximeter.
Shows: 116 bpm
